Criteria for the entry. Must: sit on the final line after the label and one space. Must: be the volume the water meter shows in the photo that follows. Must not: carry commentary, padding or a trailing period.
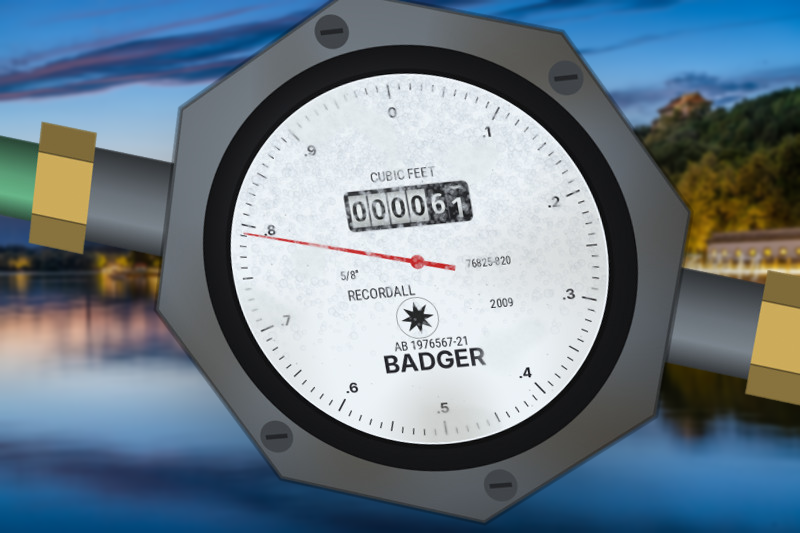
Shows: 60.79 ft³
